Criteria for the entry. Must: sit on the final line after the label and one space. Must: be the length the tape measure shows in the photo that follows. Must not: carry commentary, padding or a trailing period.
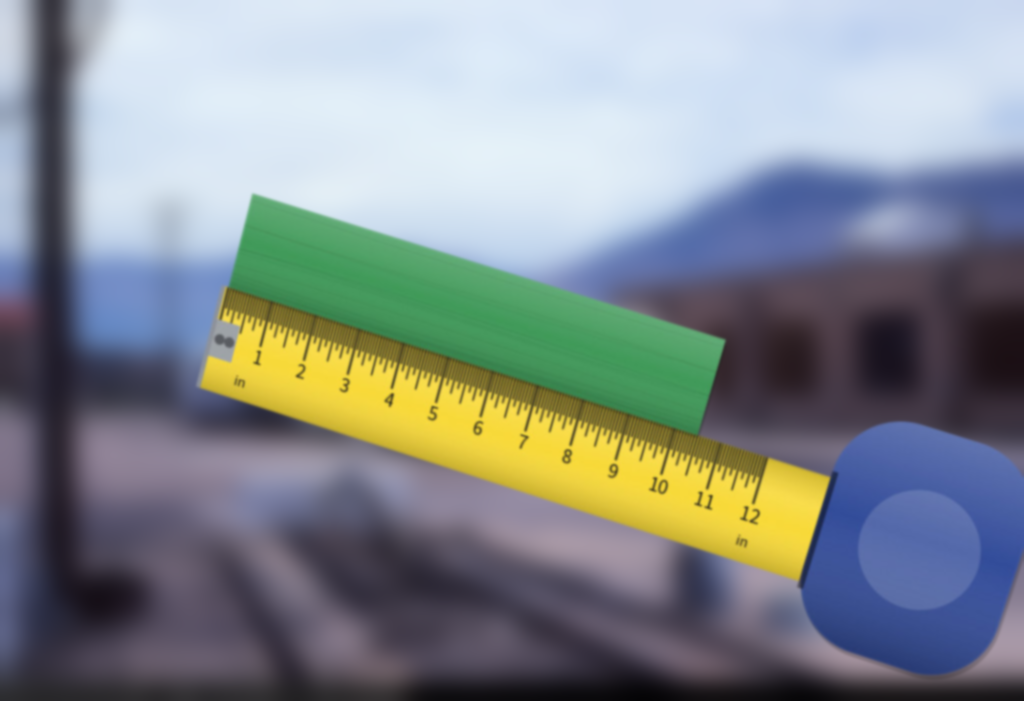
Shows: 10.5 in
